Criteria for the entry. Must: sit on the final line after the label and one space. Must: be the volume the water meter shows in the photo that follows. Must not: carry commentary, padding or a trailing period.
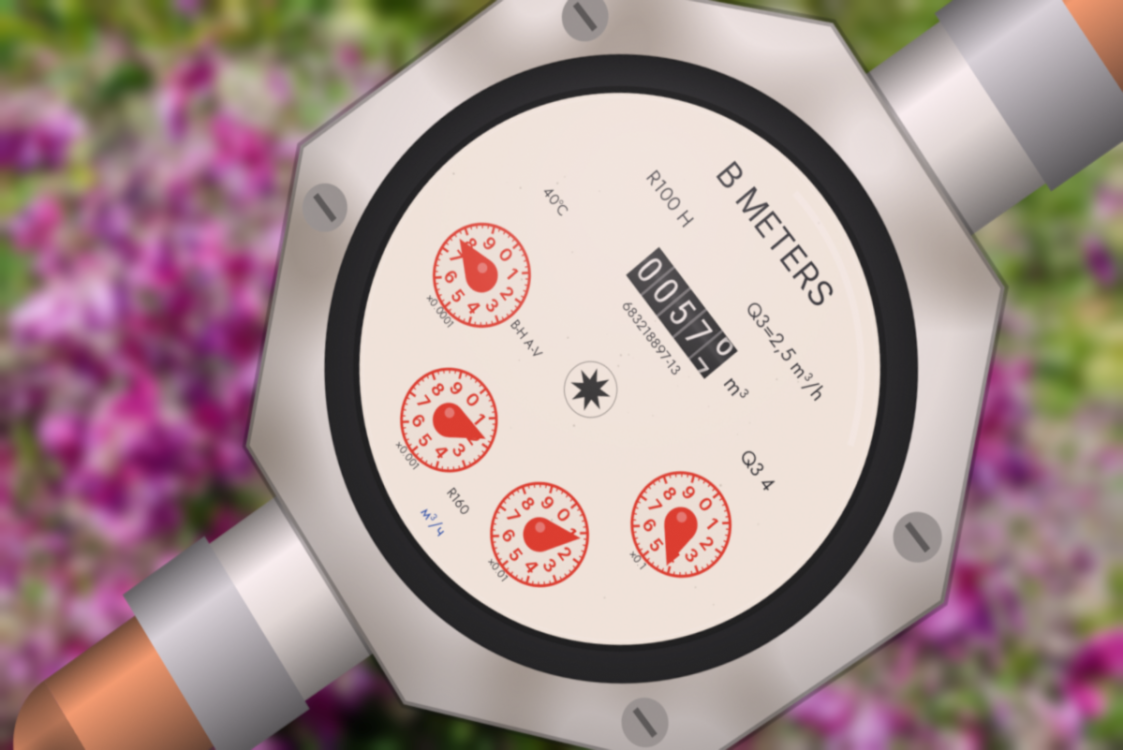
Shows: 576.4117 m³
